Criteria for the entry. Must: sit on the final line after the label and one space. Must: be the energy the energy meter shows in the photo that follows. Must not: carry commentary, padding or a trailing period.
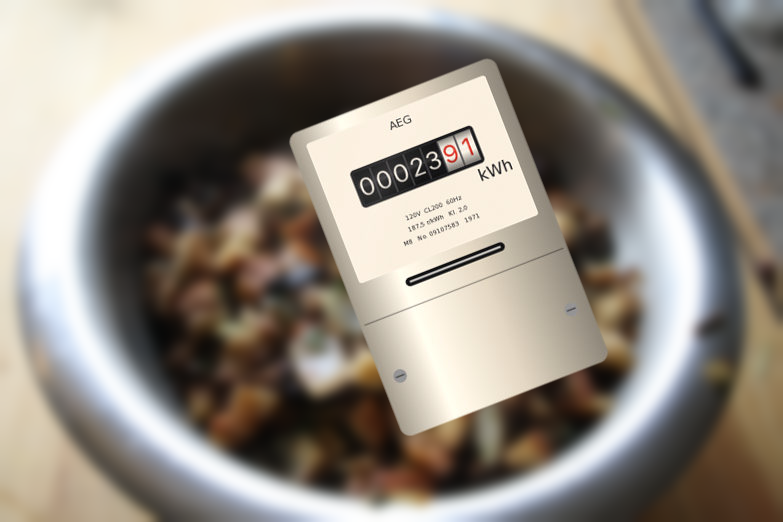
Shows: 23.91 kWh
